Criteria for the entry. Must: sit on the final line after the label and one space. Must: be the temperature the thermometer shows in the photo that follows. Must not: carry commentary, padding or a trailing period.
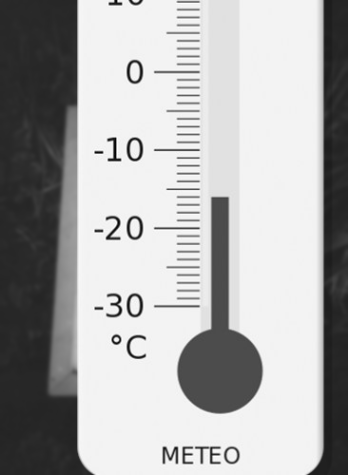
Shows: -16 °C
